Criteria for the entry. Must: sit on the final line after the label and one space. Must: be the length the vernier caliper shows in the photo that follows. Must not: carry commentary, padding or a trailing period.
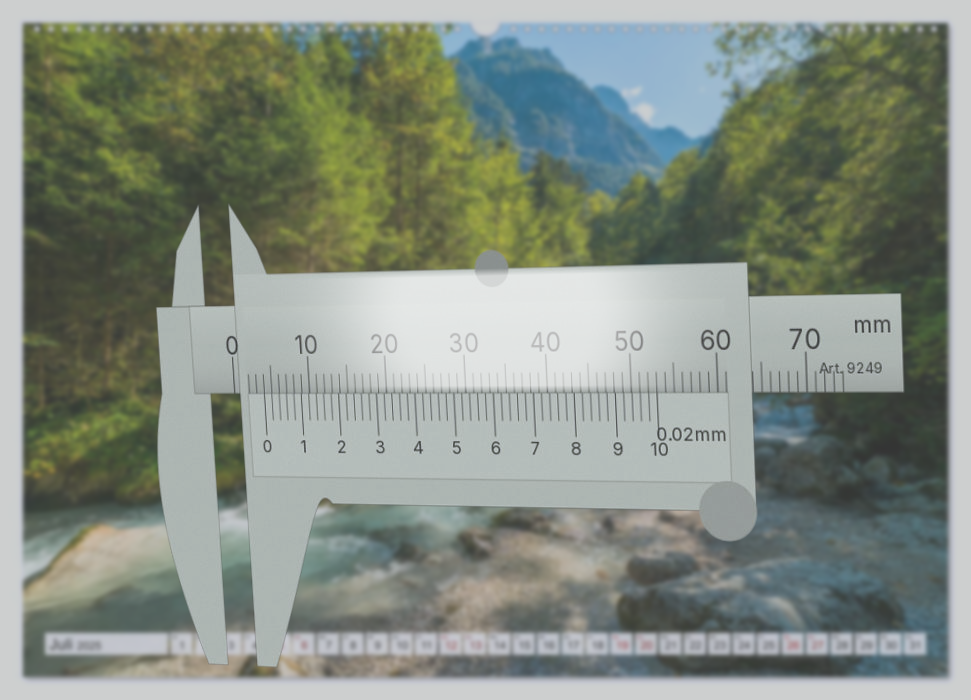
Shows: 4.0 mm
